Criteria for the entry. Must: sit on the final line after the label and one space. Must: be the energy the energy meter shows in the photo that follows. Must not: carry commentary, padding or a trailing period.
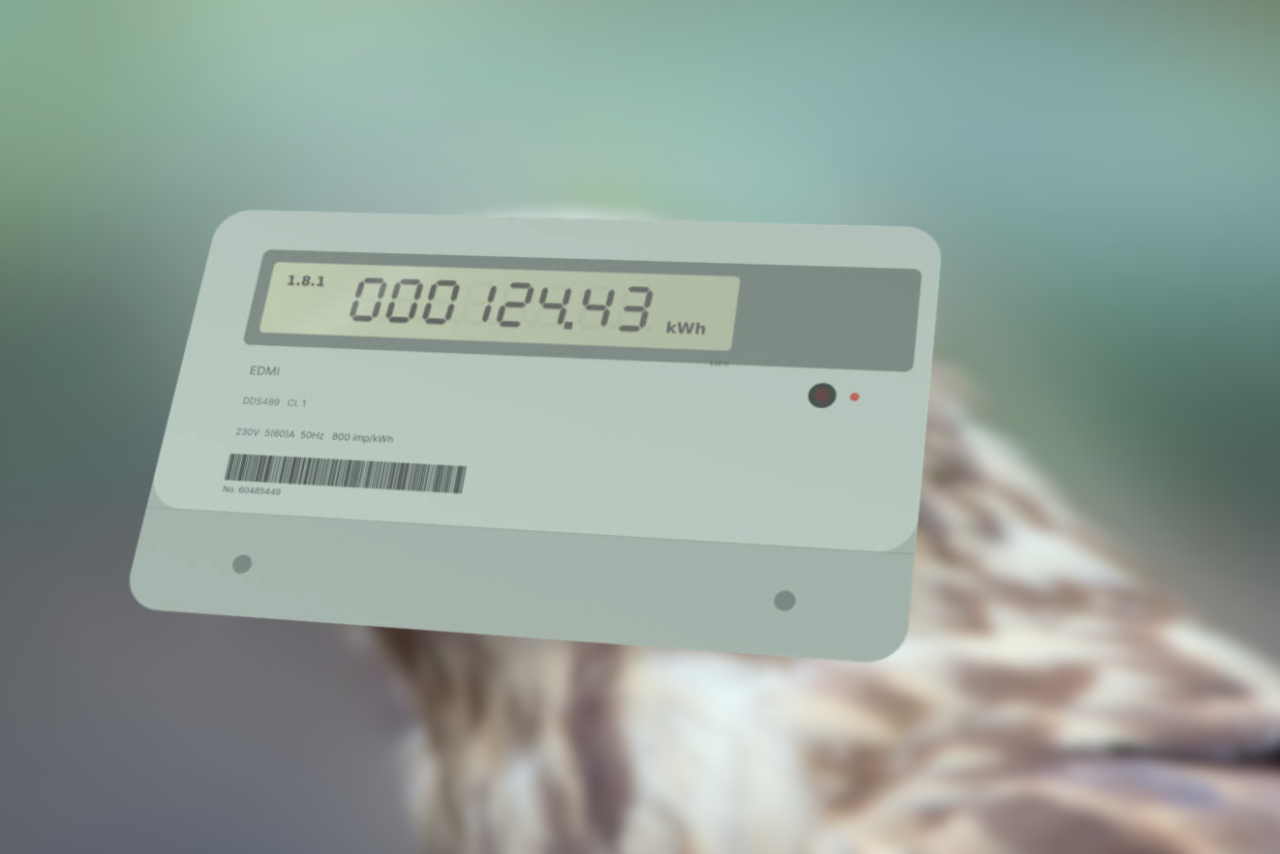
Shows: 124.43 kWh
